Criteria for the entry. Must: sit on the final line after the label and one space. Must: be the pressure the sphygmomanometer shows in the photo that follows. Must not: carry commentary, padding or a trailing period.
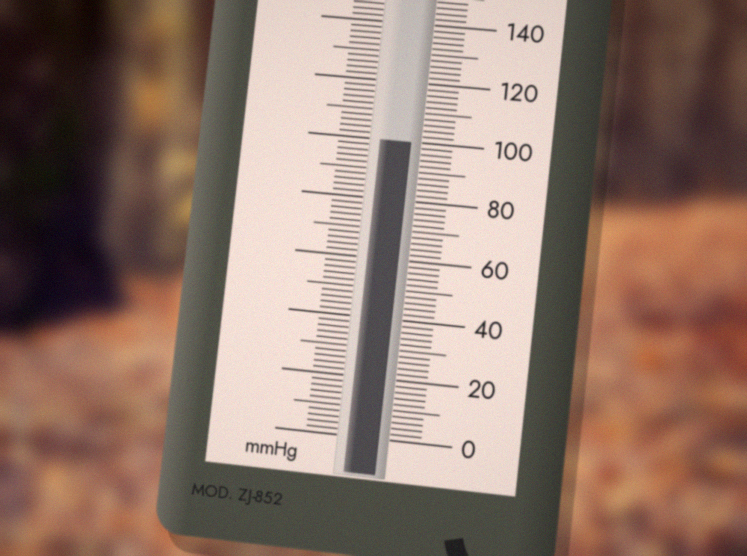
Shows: 100 mmHg
